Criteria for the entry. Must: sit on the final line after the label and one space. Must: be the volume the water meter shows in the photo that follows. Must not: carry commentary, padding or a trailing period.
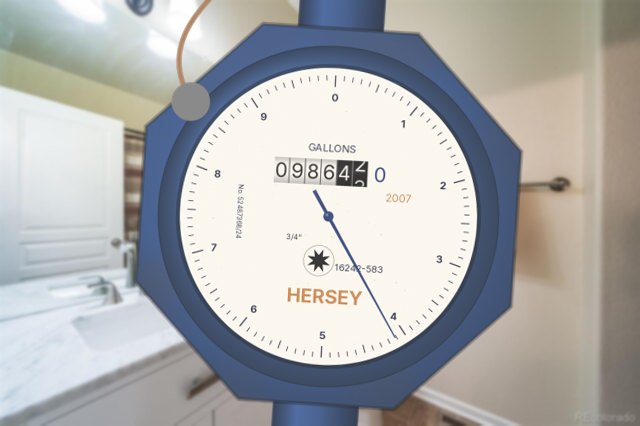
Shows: 986424.1 gal
